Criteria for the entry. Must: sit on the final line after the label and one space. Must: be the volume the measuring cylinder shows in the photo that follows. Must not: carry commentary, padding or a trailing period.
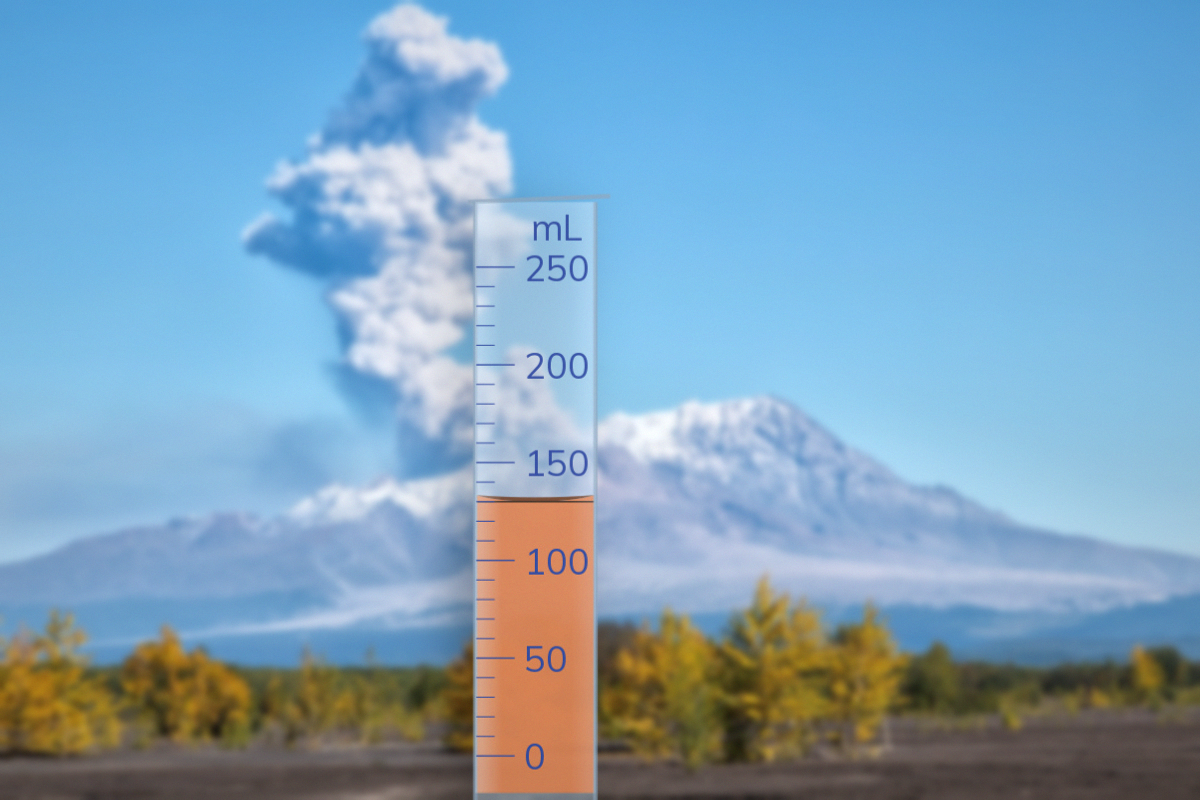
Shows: 130 mL
